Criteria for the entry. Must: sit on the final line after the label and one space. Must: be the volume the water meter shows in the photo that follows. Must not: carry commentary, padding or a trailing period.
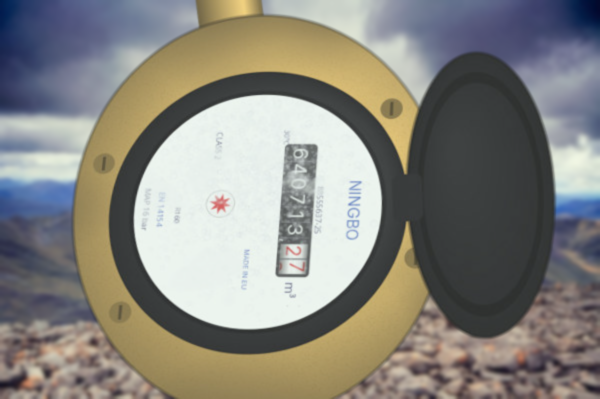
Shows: 640713.27 m³
